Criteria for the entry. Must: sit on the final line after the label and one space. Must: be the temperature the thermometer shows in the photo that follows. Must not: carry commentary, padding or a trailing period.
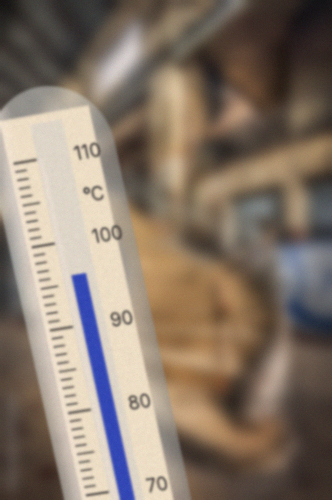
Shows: 96 °C
